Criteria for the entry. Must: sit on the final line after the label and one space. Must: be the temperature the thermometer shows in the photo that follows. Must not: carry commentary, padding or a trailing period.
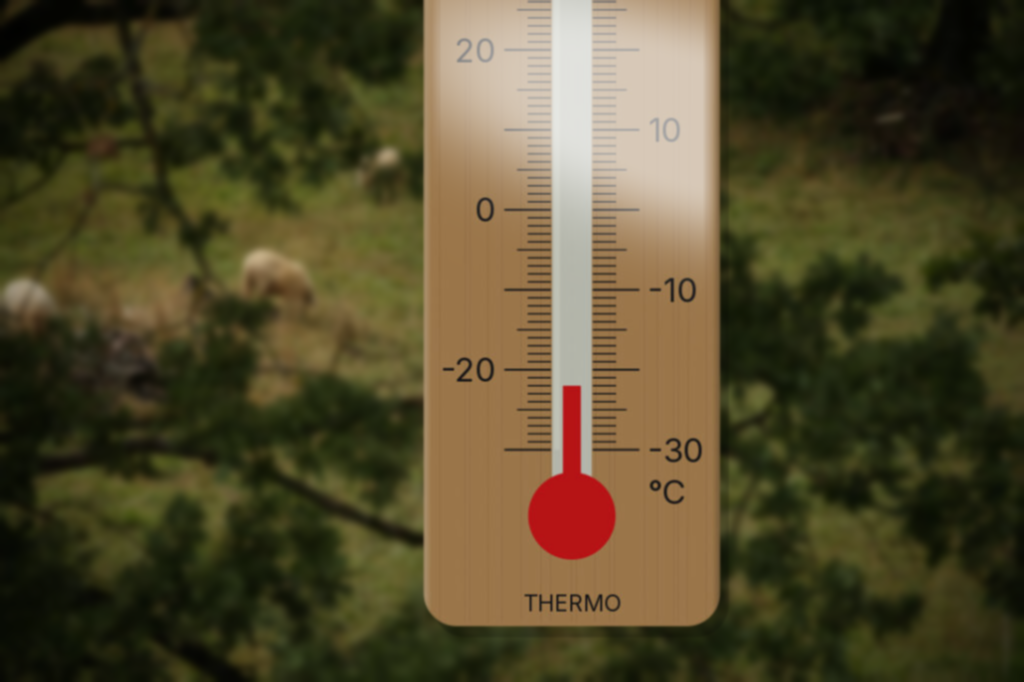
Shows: -22 °C
